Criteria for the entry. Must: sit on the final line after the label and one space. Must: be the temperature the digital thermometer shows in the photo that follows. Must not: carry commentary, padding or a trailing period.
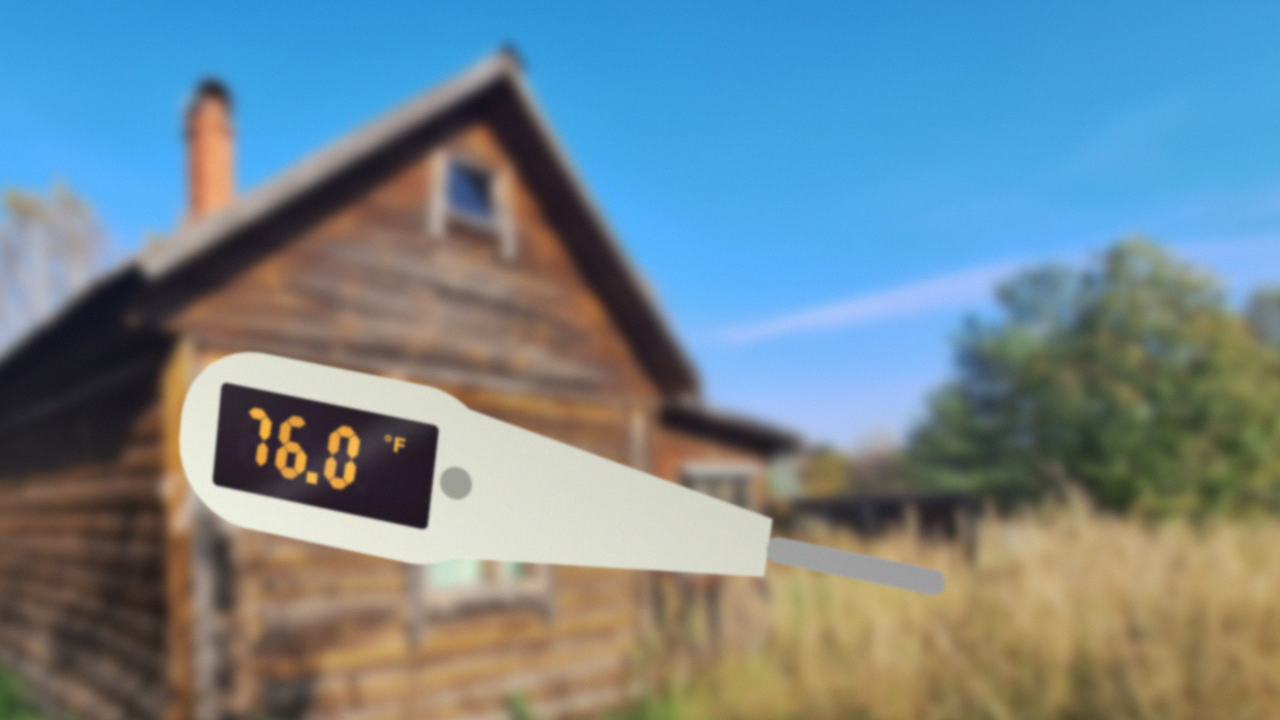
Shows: 76.0 °F
